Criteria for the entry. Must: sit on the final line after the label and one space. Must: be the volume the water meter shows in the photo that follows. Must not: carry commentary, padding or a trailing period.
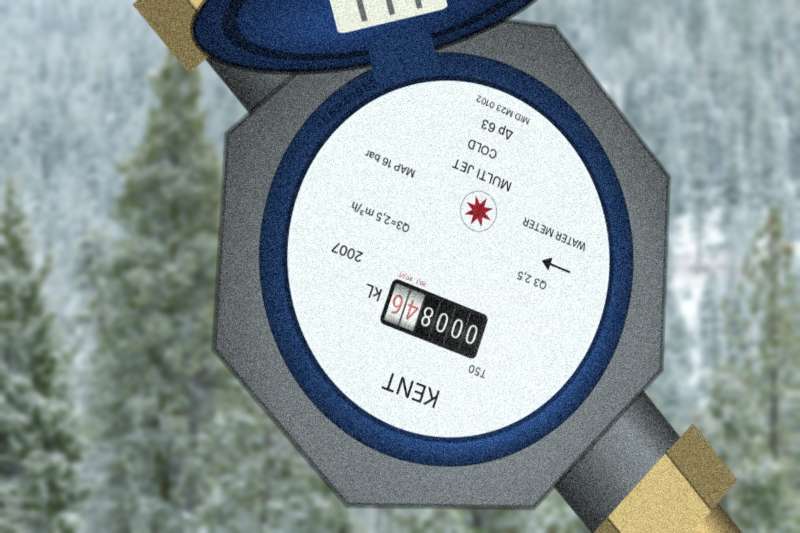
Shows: 8.46 kL
